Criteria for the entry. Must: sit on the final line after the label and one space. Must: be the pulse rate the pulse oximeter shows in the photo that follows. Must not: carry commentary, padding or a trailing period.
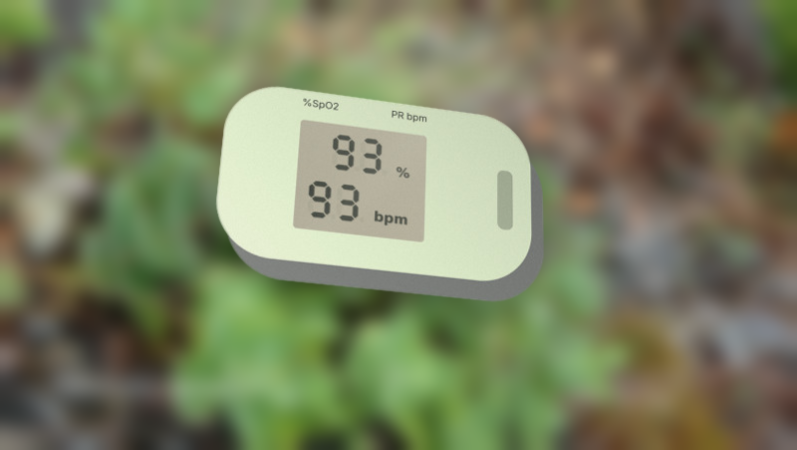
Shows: 93 bpm
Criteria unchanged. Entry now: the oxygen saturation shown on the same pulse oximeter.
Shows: 93 %
